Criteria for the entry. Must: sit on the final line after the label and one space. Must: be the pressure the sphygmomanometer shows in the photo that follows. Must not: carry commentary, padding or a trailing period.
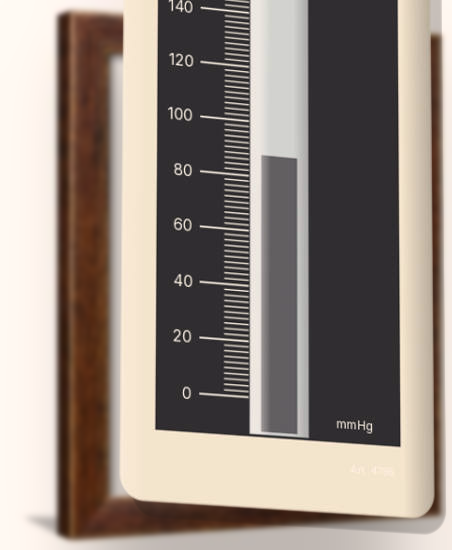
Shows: 88 mmHg
